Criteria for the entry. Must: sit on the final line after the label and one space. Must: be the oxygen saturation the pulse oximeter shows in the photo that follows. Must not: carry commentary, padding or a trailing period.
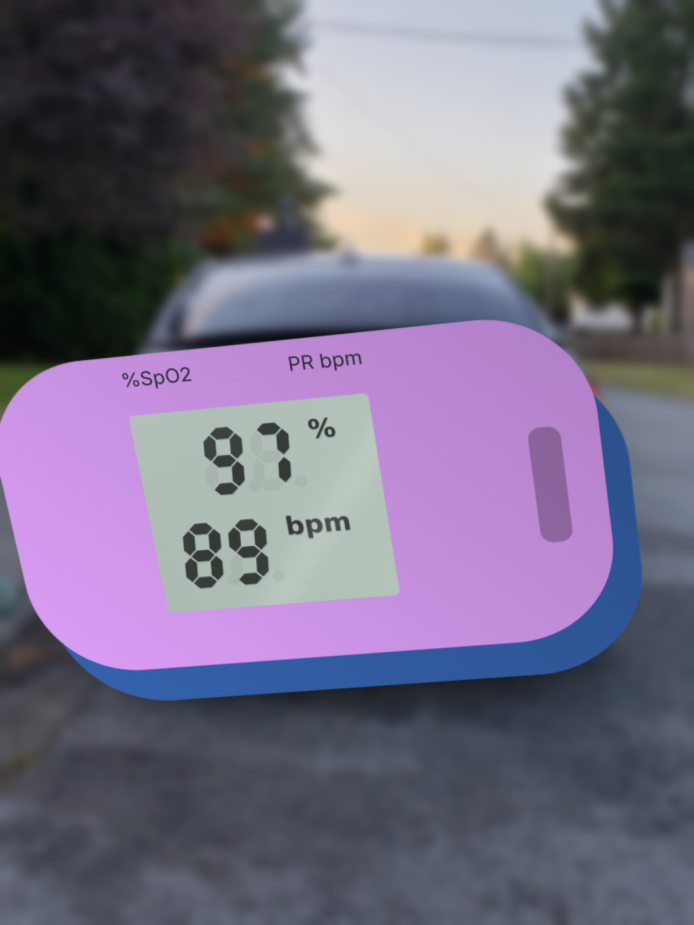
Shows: 97 %
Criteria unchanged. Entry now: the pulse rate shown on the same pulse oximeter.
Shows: 89 bpm
